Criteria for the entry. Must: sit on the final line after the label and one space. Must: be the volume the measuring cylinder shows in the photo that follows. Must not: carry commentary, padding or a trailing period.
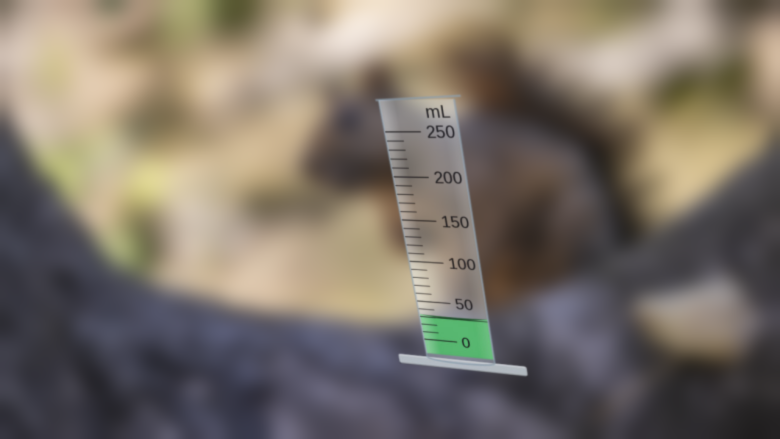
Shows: 30 mL
